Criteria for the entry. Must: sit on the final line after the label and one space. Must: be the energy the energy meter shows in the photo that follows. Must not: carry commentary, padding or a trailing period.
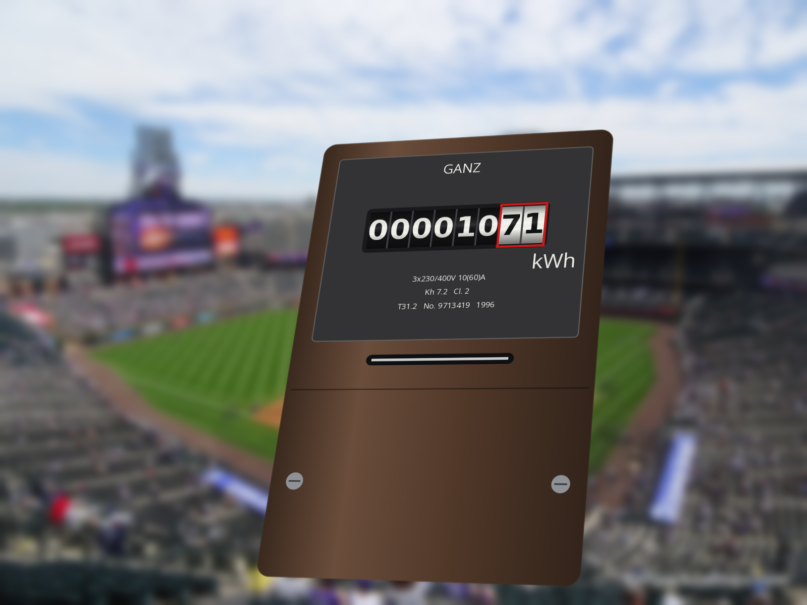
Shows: 10.71 kWh
